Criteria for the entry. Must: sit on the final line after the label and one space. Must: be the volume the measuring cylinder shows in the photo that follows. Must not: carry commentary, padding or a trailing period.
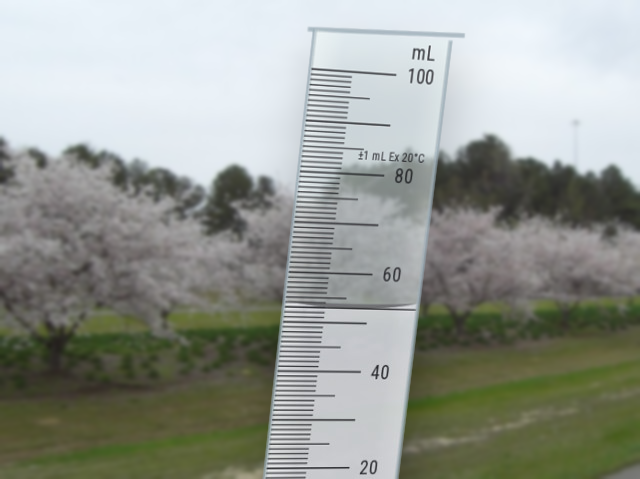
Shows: 53 mL
